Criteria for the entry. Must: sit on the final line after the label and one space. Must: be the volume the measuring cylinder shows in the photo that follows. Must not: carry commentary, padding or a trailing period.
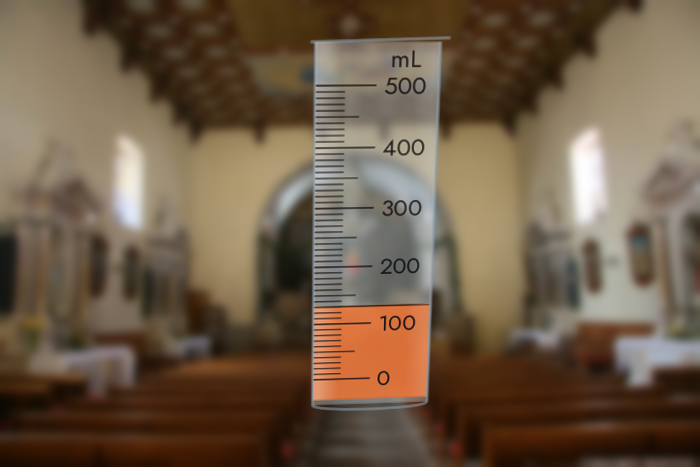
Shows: 130 mL
